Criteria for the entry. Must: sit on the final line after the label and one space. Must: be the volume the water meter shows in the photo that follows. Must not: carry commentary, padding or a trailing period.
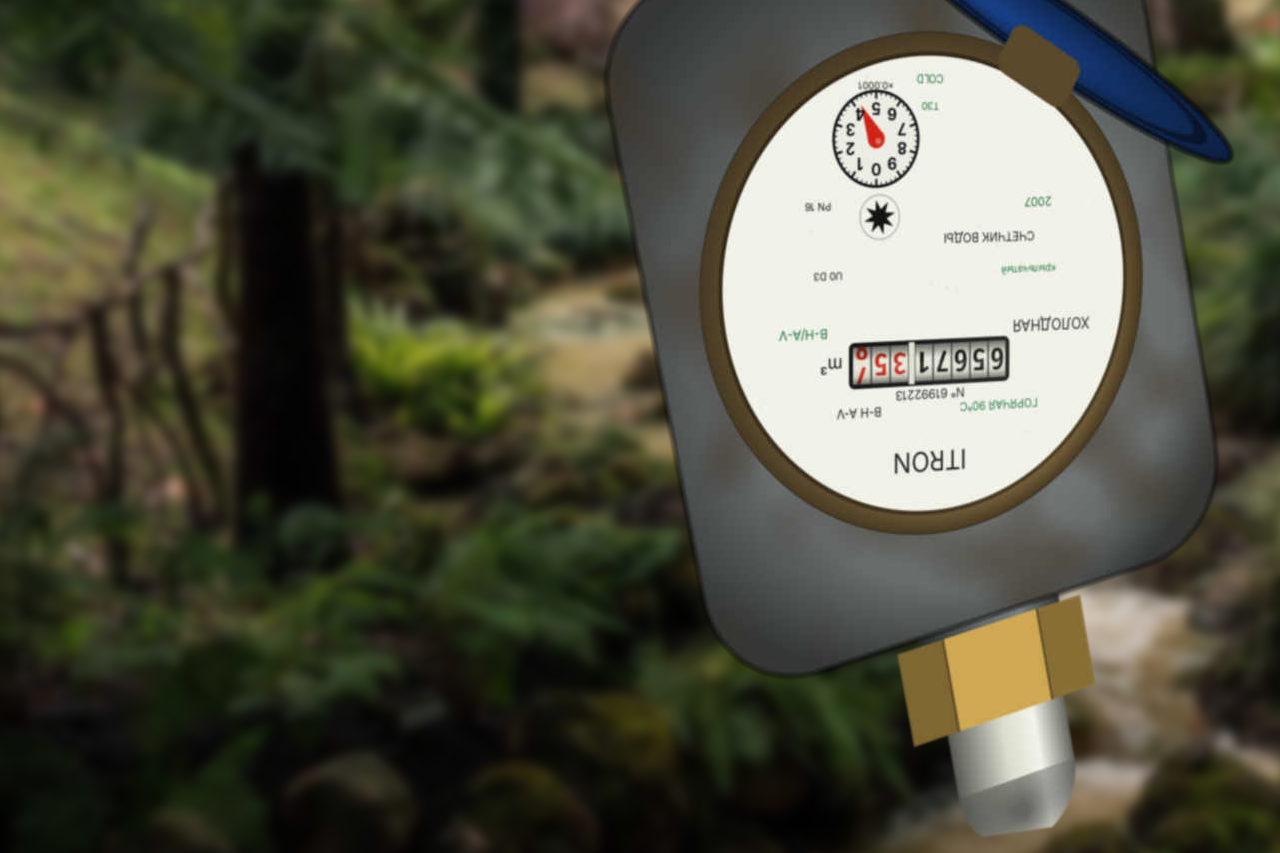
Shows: 65671.3574 m³
